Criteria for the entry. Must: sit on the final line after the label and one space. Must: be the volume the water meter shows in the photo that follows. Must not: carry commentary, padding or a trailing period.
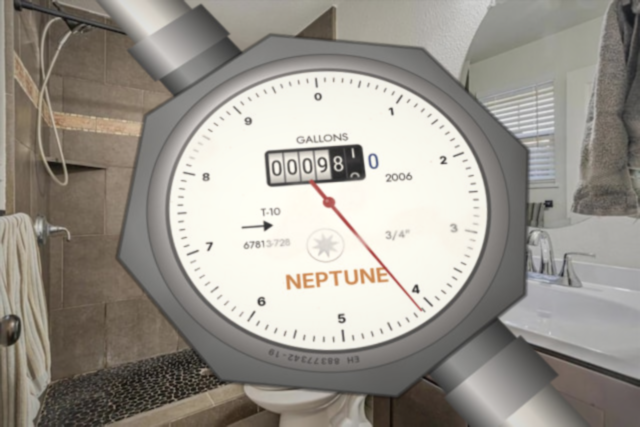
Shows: 9814.1 gal
